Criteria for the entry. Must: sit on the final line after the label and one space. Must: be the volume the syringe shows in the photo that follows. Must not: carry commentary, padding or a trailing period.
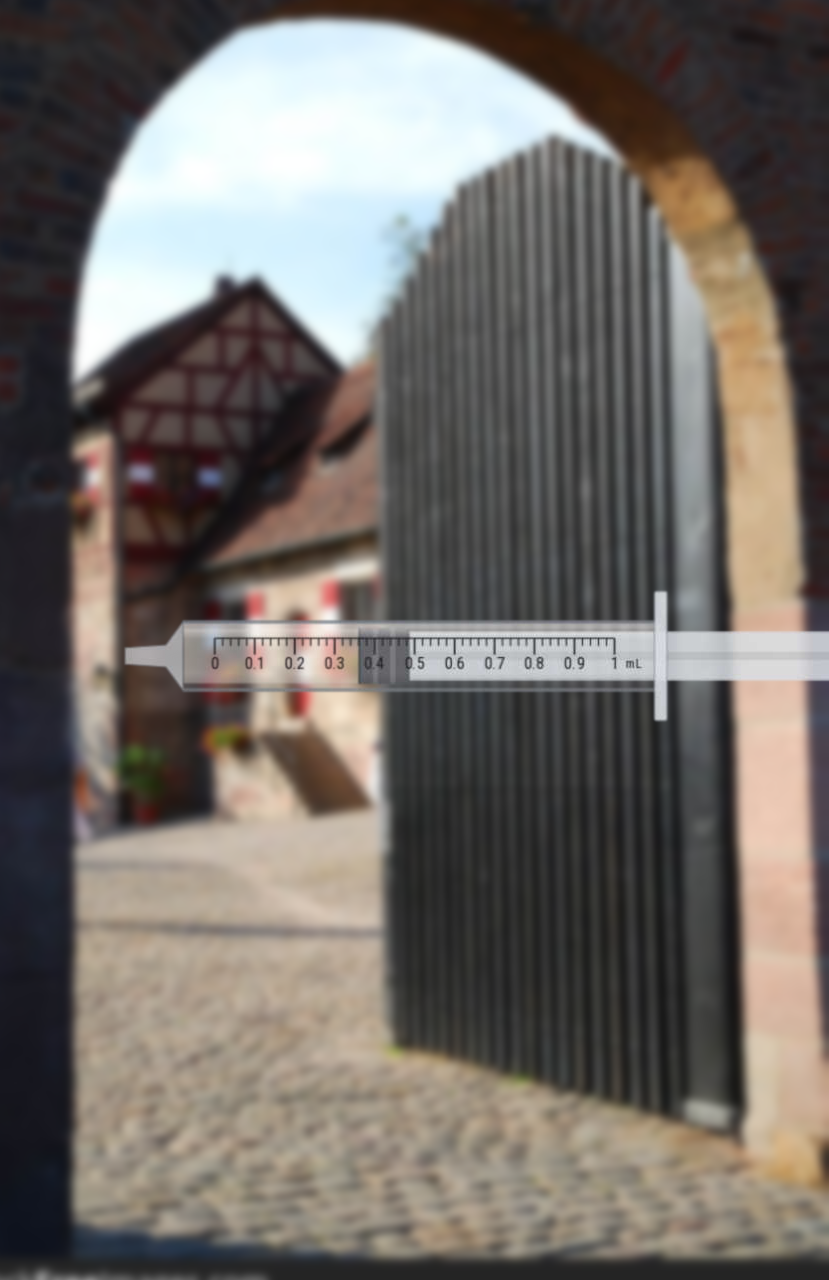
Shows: 0.36 mL
